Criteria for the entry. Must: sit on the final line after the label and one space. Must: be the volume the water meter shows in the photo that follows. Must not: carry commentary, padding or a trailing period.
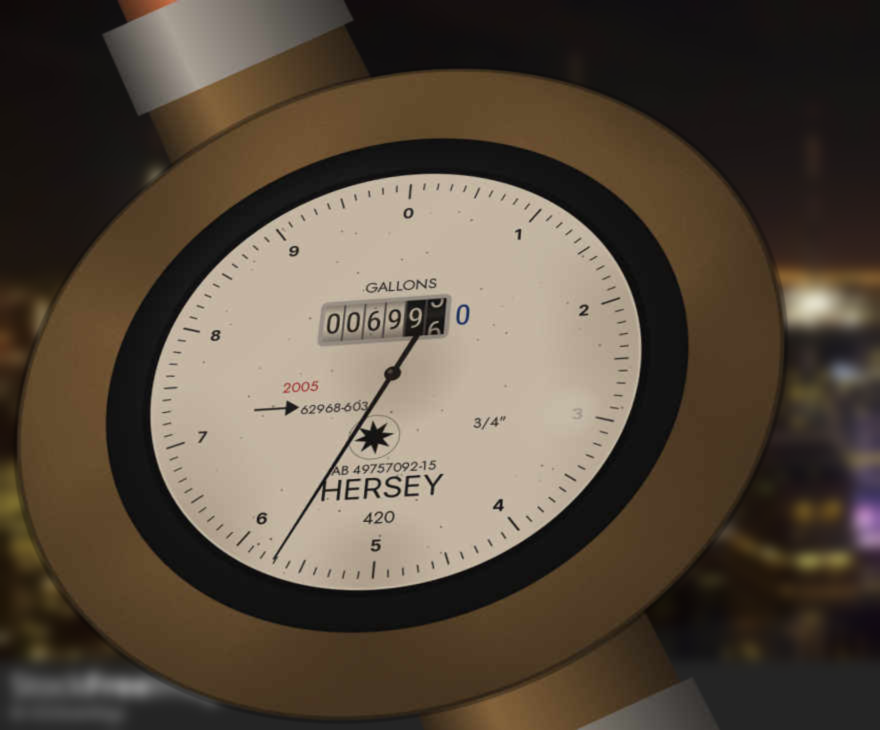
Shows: 69955.7 gal
